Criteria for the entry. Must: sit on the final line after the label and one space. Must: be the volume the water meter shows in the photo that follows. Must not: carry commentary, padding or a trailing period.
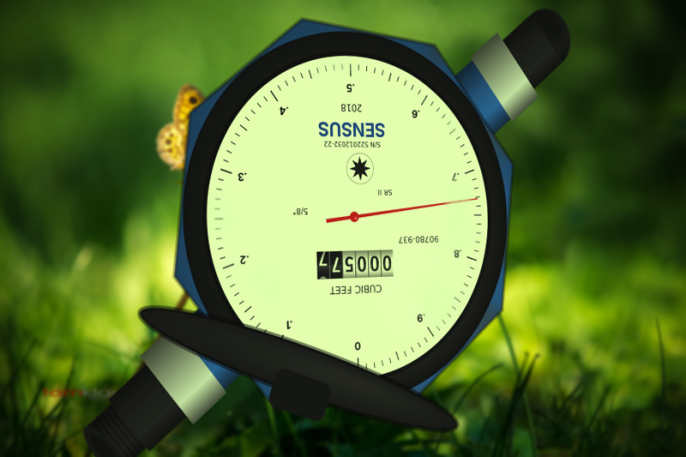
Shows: 576.73 ft³
